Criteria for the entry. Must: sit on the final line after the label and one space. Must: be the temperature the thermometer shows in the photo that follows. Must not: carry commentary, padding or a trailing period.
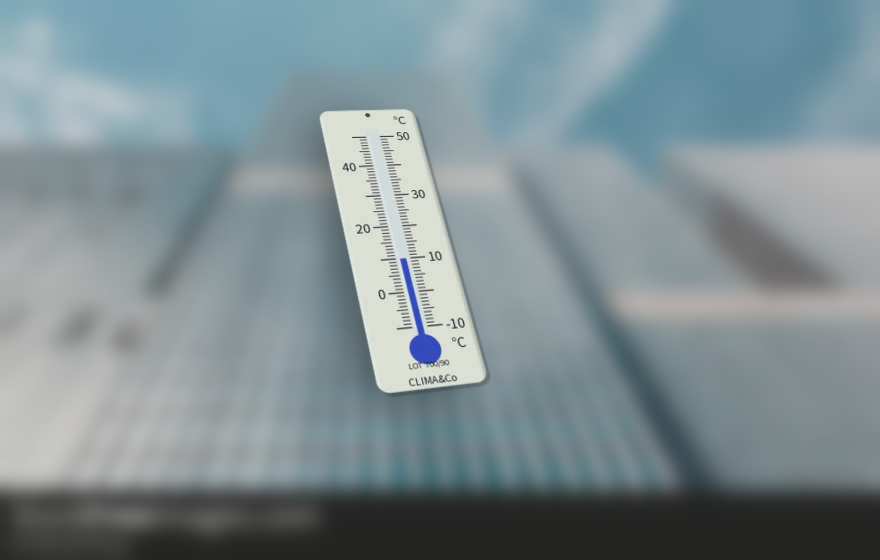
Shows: 10 °C
